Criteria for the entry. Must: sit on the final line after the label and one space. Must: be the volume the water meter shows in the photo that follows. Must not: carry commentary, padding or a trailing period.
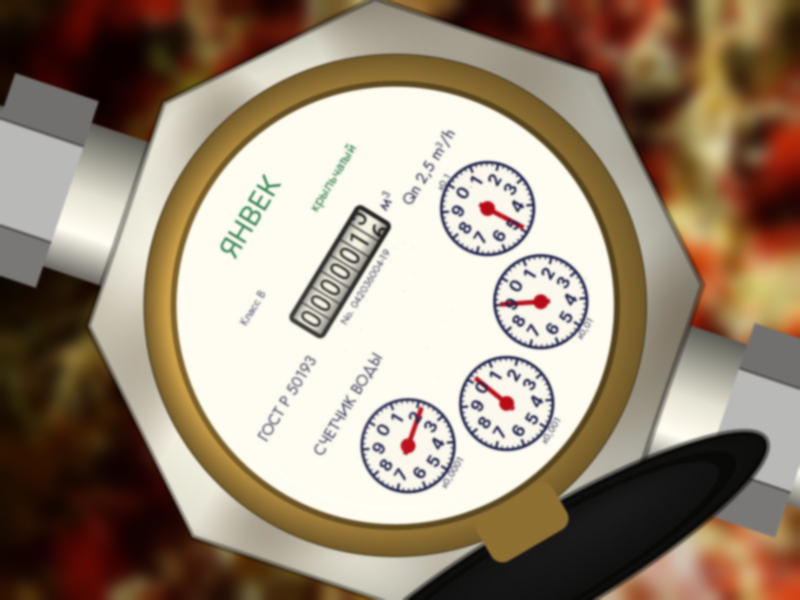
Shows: 15.4902 m³
